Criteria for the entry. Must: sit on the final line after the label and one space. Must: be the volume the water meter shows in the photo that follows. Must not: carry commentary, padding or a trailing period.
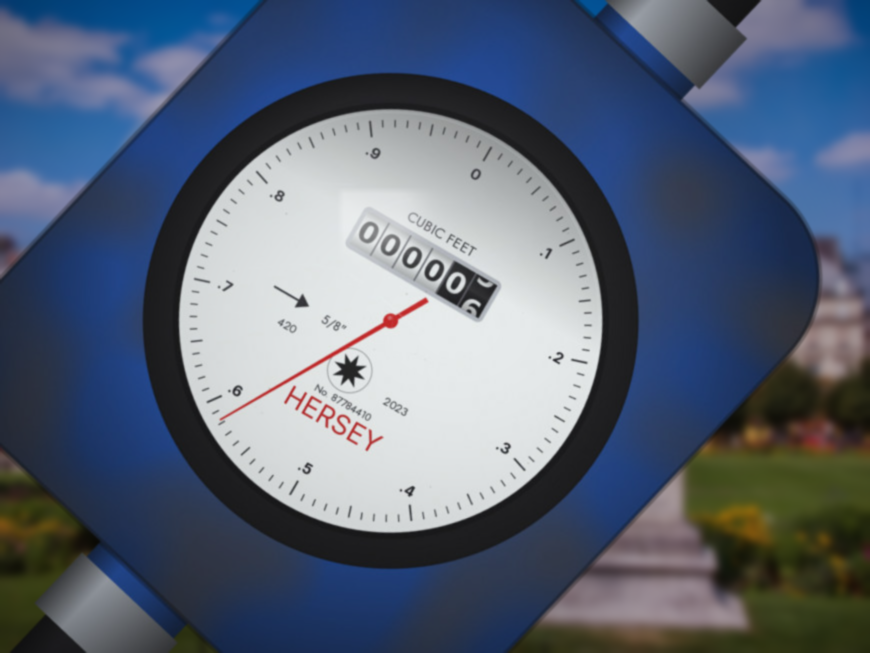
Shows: 5.58 ft³
